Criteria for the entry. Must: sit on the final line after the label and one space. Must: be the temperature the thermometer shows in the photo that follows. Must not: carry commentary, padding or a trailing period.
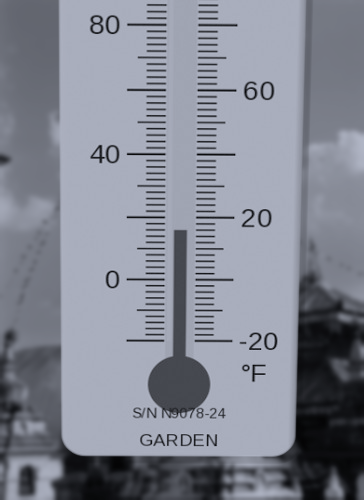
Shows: 16 °F
